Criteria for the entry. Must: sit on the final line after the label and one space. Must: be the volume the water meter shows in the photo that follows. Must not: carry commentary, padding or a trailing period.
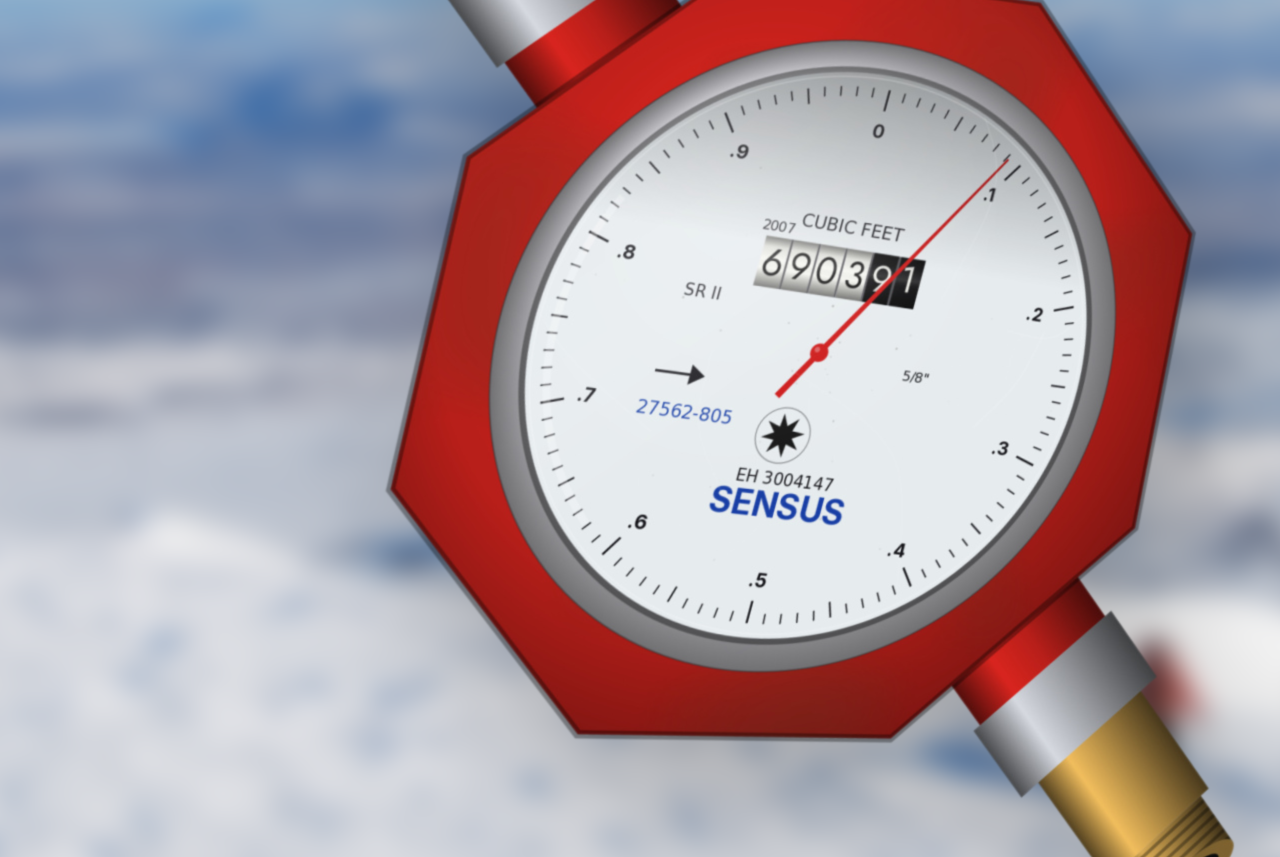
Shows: 690391.09 ft³
